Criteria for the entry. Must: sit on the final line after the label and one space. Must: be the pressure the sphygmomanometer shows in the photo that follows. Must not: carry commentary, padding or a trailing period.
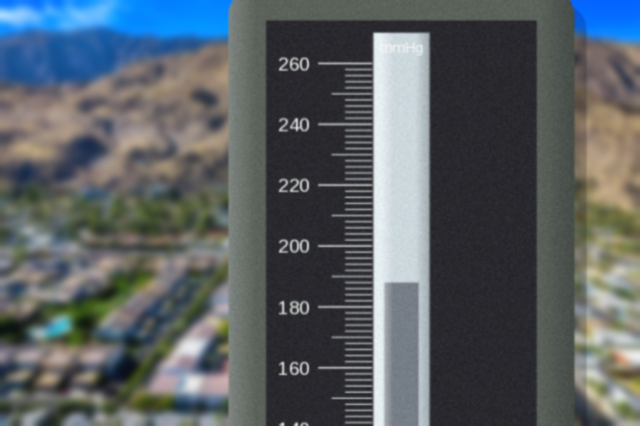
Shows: 188 mmHg
